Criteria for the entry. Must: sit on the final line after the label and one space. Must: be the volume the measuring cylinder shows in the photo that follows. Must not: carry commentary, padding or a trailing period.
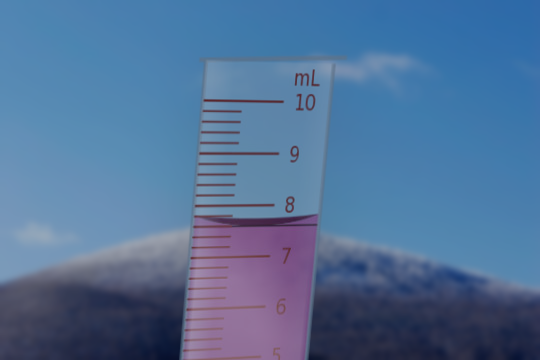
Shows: 7.6 mL
